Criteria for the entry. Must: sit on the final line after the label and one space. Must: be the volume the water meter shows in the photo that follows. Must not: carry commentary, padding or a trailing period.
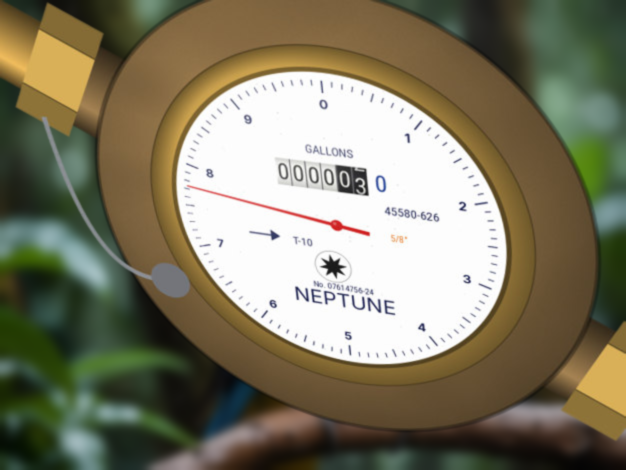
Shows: 27.7 gal
